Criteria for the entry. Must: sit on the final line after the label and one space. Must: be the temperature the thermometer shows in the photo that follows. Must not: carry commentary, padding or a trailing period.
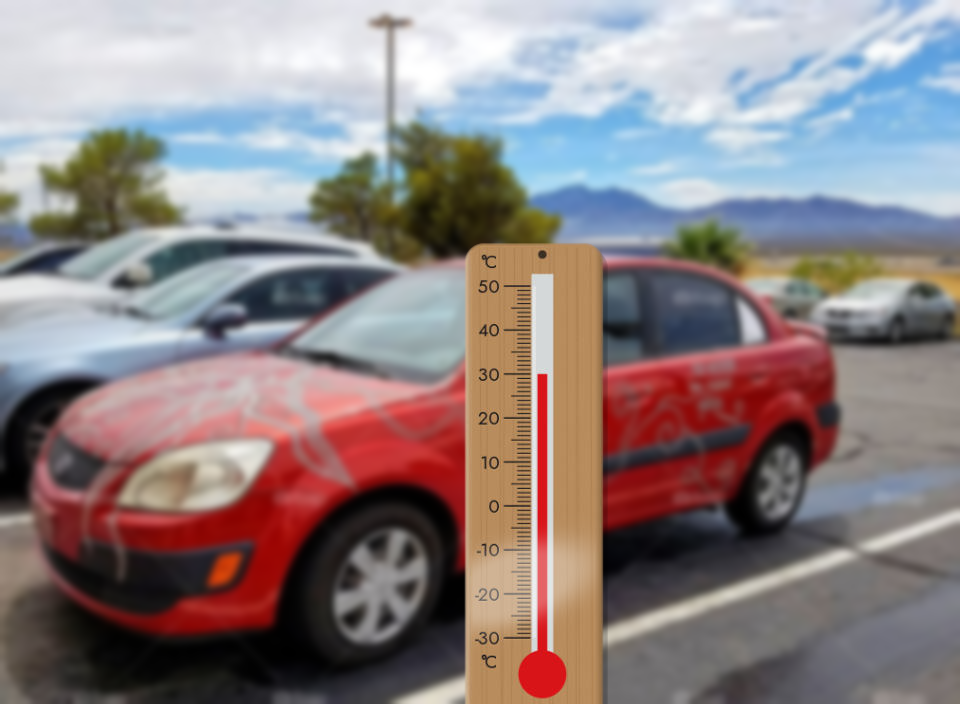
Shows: 30 °C
